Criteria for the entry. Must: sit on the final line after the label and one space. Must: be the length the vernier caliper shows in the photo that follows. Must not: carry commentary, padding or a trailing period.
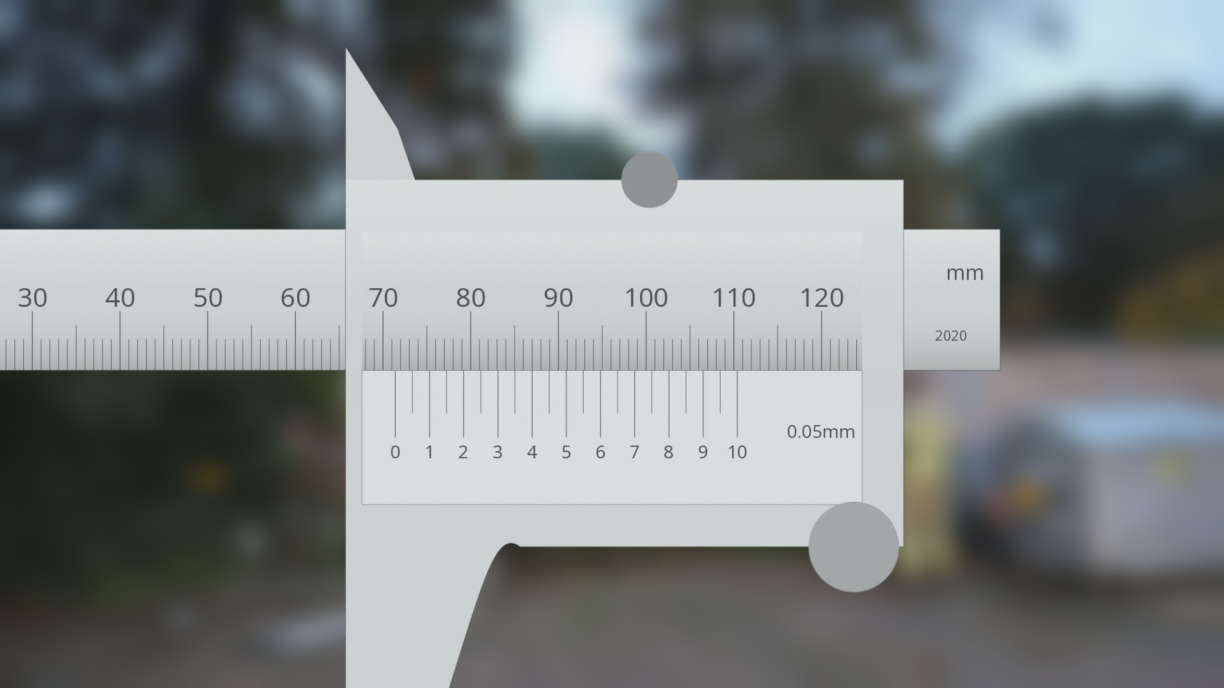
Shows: 71.4 mm
